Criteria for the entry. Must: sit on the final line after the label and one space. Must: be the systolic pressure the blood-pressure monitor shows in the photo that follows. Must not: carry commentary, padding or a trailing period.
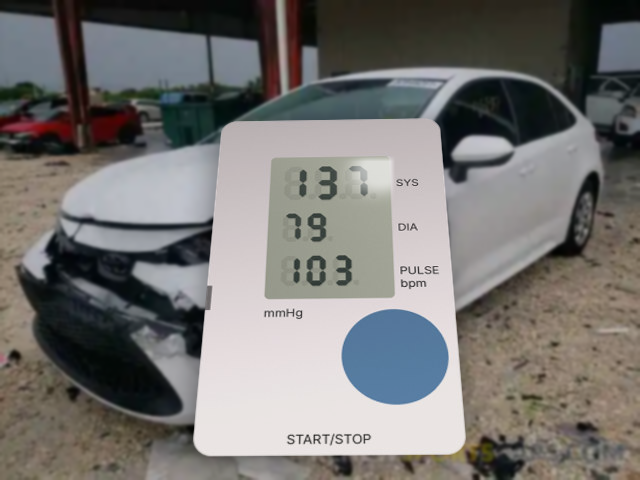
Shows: 137 mmHg
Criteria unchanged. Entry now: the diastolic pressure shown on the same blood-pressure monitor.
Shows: 79 mmHg
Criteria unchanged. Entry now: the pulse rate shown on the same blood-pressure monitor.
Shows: 103 bpm
